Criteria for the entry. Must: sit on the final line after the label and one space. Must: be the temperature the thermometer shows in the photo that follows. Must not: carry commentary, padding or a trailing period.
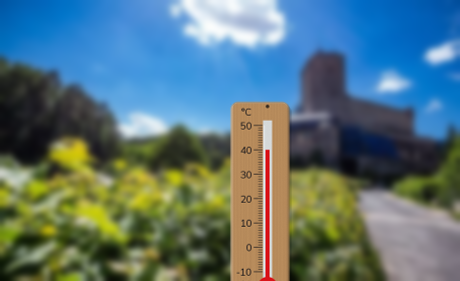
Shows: 40 °C
